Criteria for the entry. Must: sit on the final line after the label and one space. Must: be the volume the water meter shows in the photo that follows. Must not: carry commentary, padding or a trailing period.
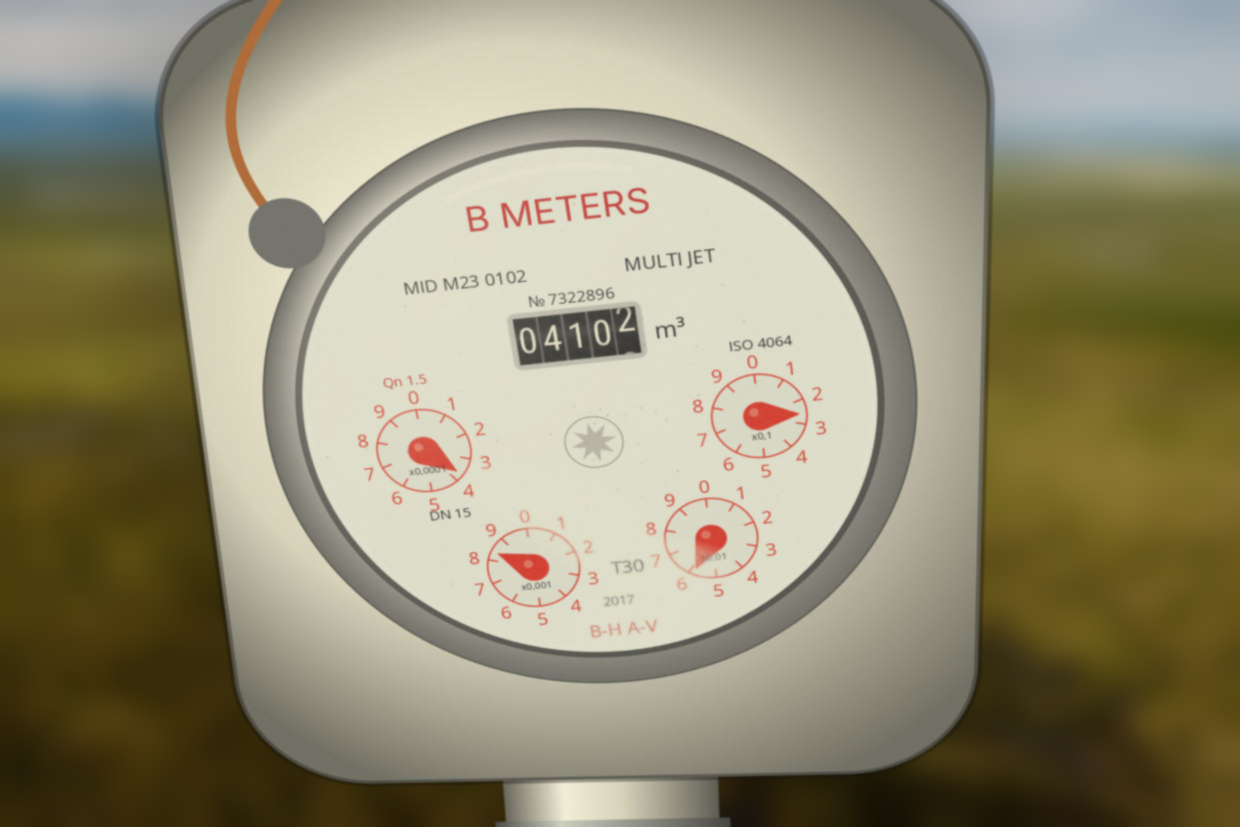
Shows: 4102.2583 m³
